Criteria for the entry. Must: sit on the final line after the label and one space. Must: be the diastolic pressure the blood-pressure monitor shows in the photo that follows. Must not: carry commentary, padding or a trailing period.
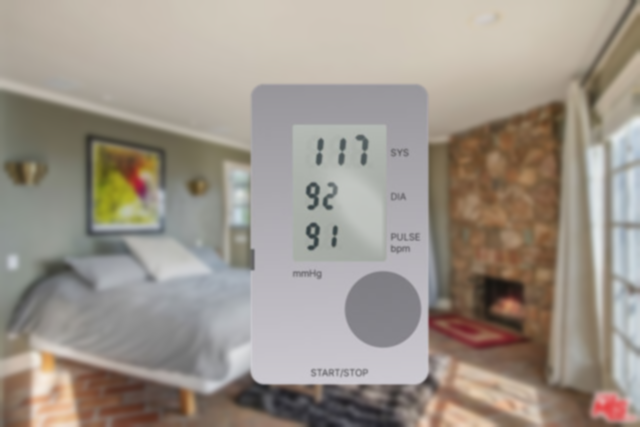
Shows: 92 mmHg
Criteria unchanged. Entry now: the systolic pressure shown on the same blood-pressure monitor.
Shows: 117 mmHg
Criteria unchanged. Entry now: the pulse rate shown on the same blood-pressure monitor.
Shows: 91 bpm
